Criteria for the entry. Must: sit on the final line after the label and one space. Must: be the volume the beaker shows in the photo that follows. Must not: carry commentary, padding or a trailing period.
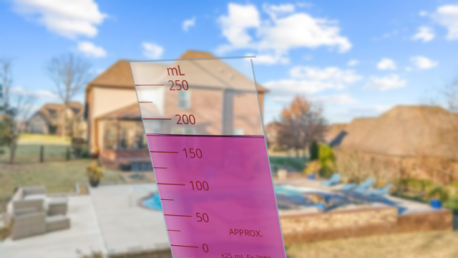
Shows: 175 mL
